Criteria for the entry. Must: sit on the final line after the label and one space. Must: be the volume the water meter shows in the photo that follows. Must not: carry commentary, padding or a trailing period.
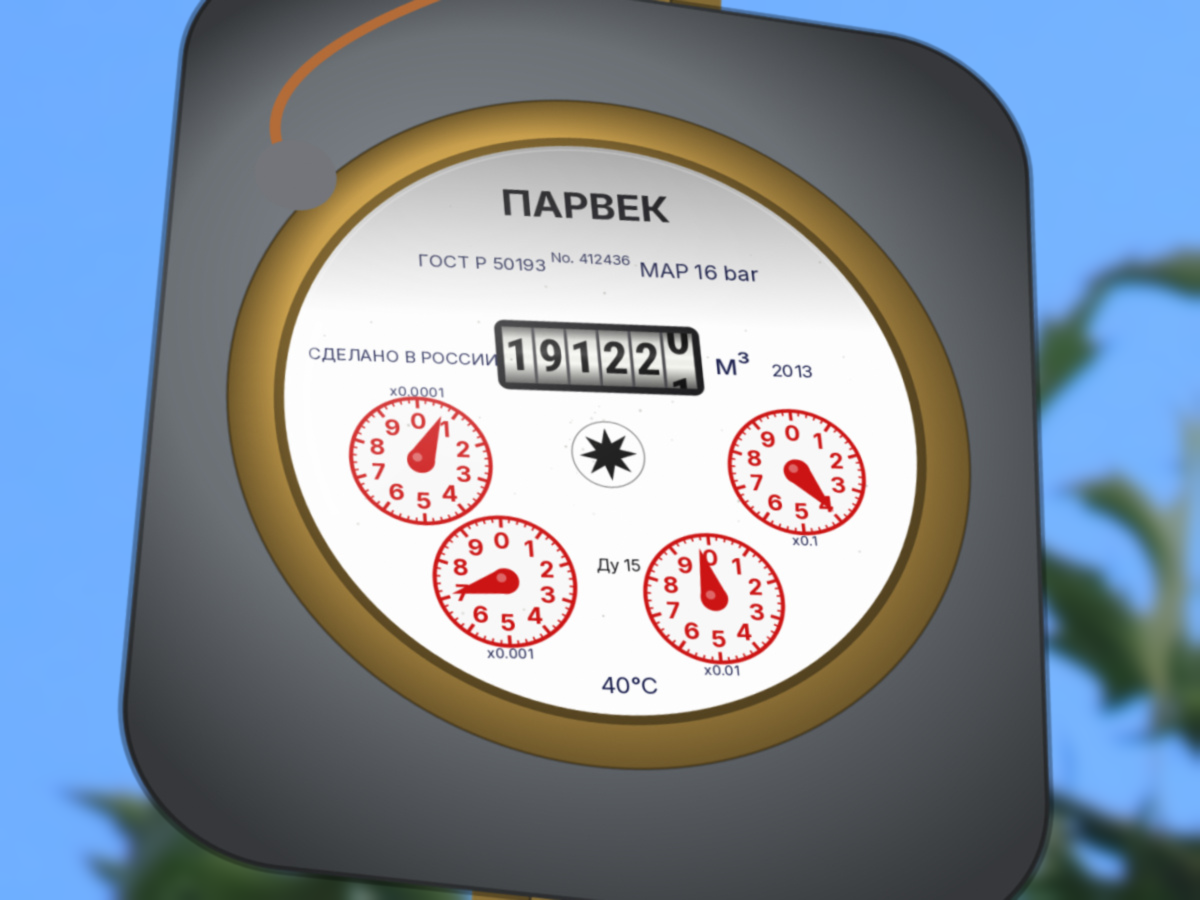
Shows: 191220.3970 m³
